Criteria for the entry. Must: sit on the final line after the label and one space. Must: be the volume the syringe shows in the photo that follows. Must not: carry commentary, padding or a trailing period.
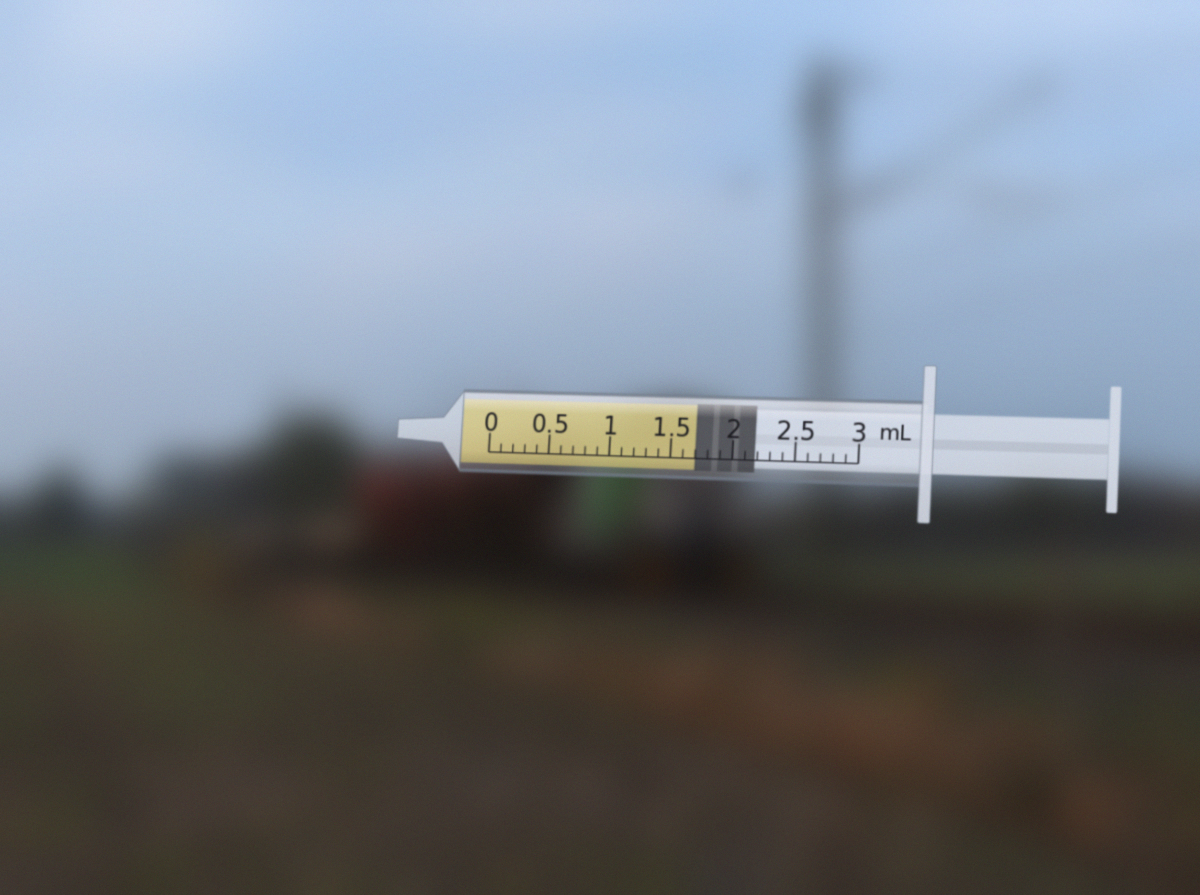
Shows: 1.7 mL
